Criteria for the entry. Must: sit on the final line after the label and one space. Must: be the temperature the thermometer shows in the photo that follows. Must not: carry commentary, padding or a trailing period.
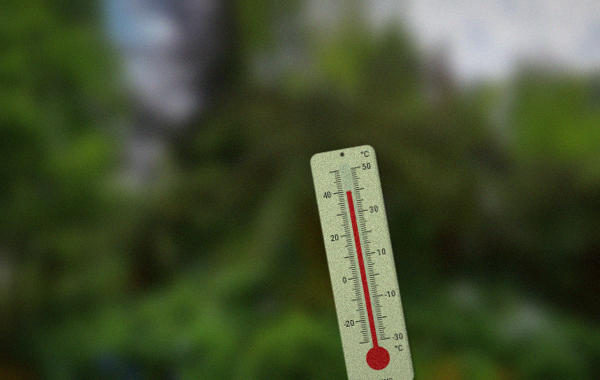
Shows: 40 °C
